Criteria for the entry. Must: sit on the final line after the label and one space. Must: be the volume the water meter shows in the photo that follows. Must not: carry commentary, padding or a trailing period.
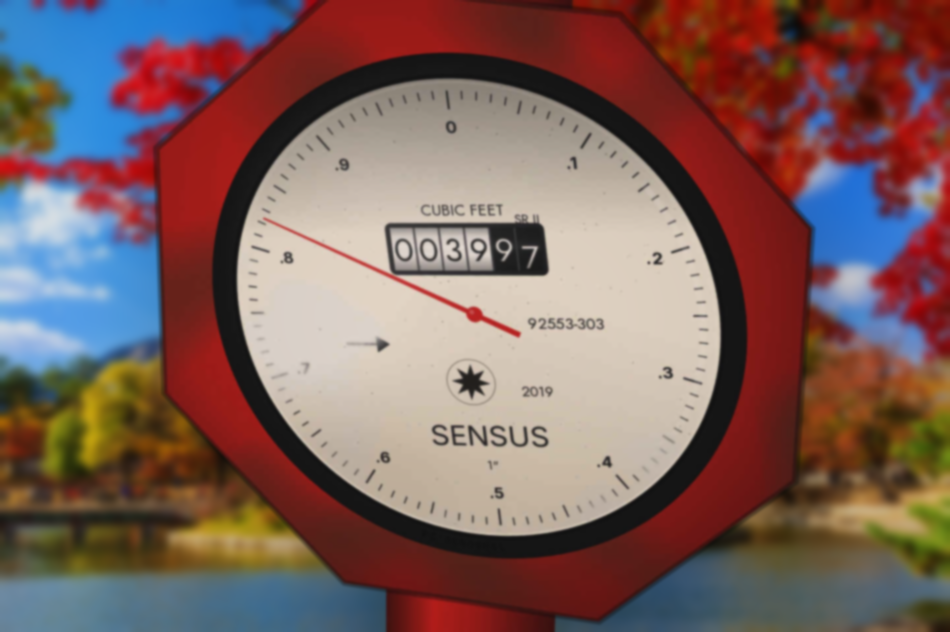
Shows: 3996.82 ft³
